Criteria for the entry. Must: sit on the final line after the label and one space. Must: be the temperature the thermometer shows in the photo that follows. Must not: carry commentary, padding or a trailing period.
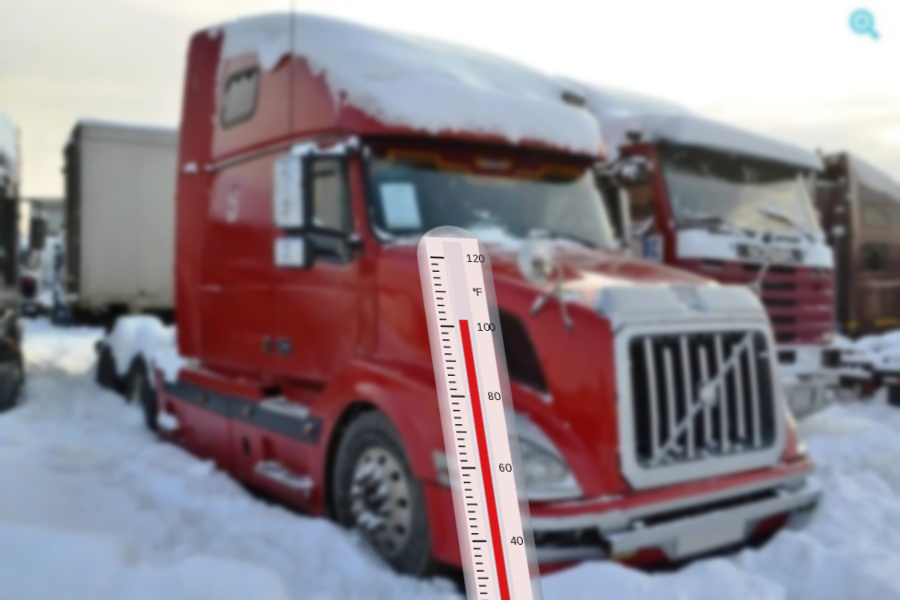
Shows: 102 °F
